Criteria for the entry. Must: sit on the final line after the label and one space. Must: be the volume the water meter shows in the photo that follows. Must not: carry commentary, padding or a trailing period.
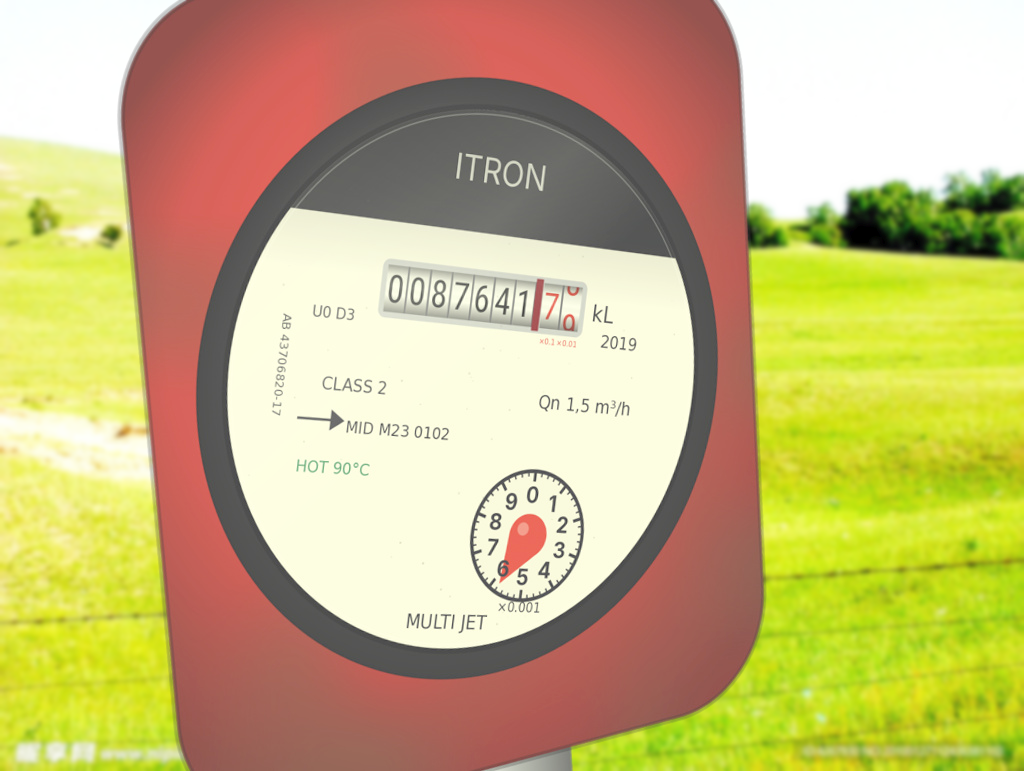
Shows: 87641.785 kL
